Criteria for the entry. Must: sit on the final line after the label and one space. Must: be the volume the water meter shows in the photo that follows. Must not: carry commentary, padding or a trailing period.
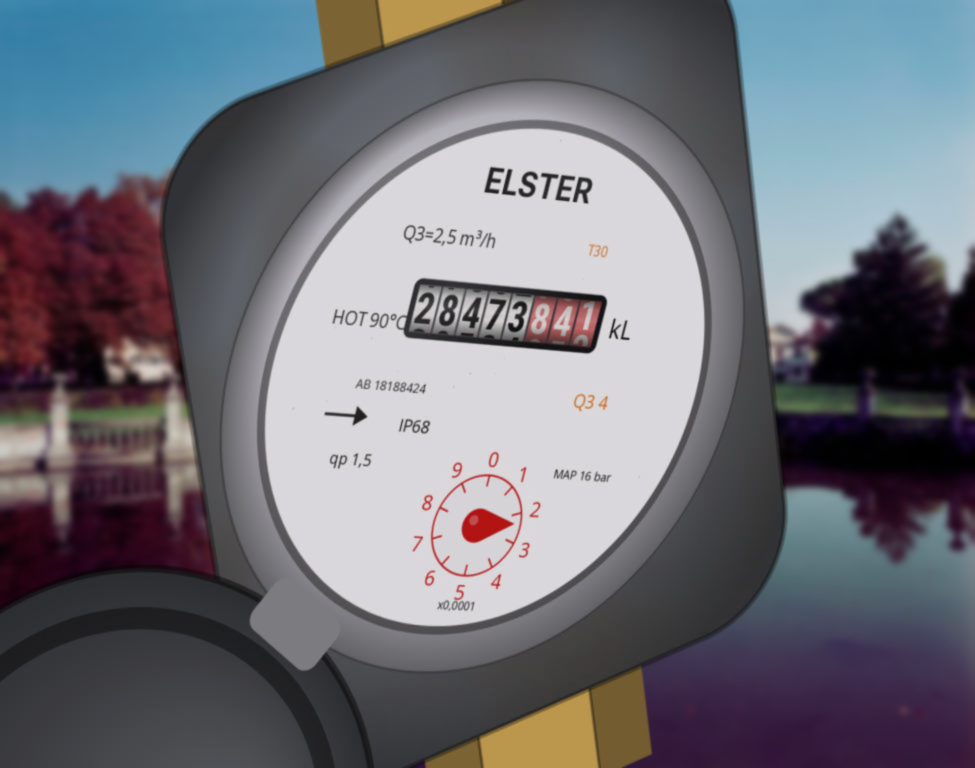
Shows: 28473.8412 kL
